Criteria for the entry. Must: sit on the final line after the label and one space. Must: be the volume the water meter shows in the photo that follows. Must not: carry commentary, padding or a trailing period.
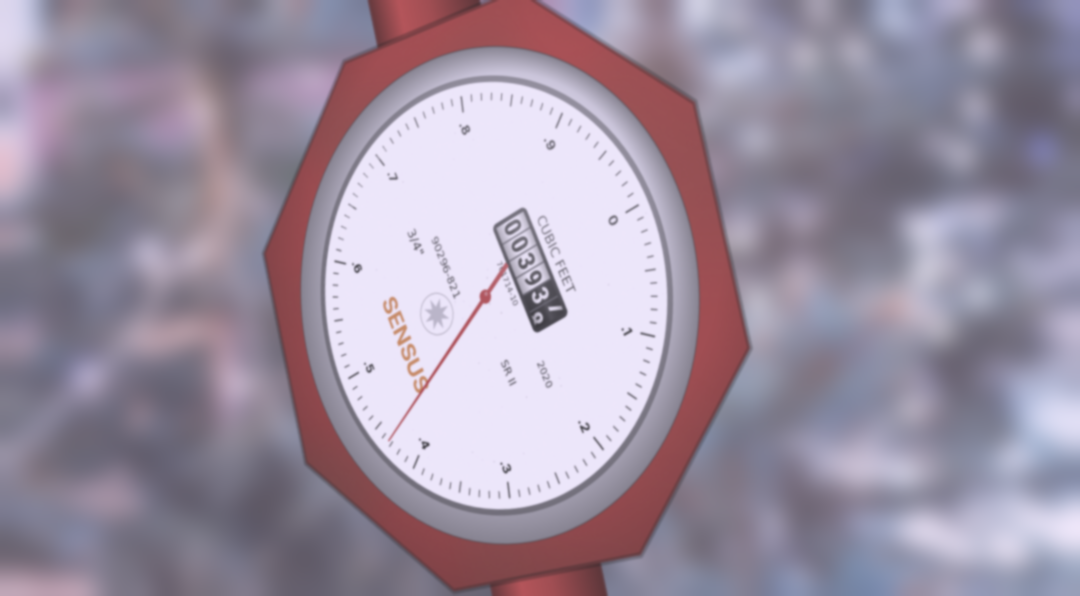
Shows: 3937.43 ft³
